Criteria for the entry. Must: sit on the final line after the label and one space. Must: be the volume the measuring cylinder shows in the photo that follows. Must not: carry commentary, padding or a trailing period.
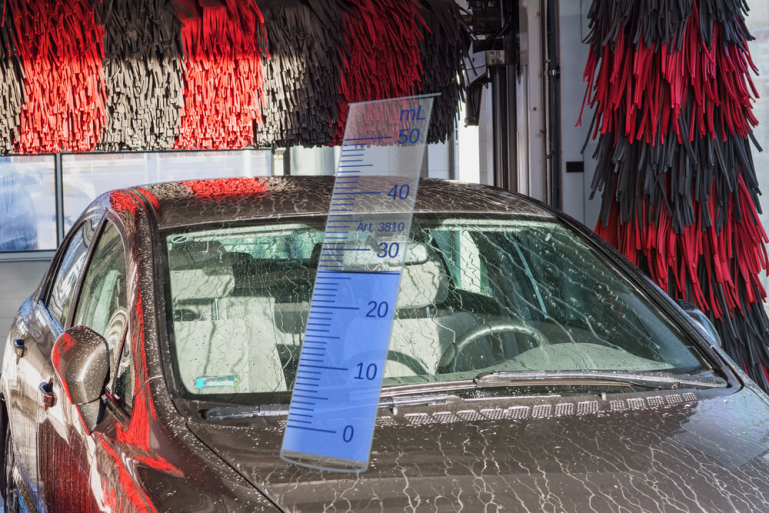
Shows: 26 mL
